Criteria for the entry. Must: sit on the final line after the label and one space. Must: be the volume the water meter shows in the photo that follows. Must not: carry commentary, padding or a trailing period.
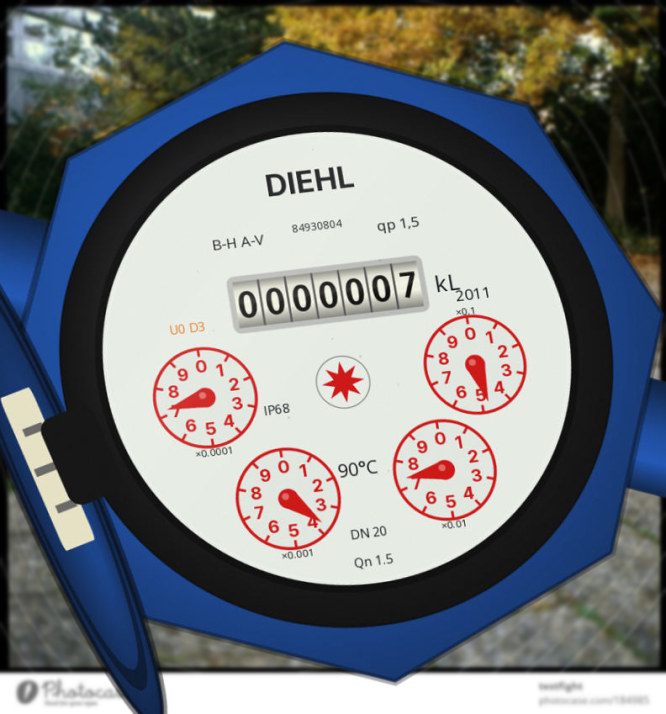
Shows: 7.4737 kL
